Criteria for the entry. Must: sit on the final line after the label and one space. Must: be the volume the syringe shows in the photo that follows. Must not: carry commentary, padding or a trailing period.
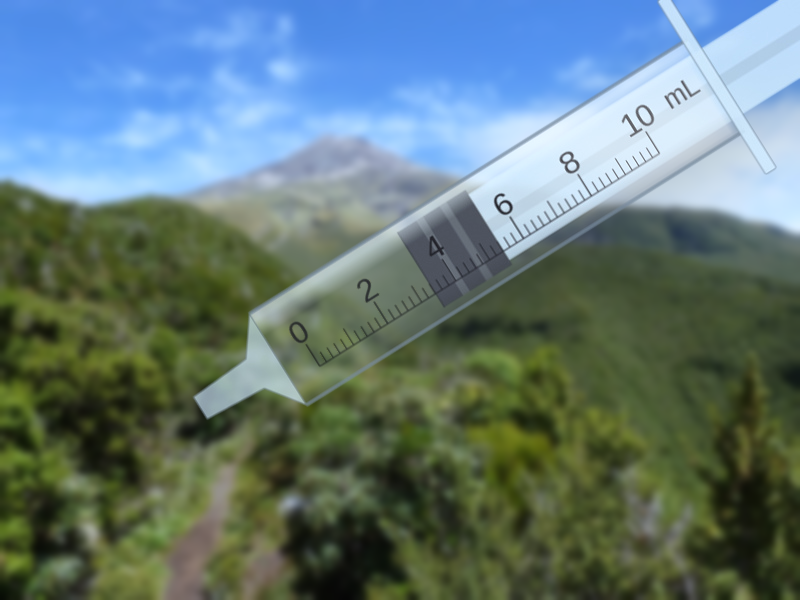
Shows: 3.4 mL
